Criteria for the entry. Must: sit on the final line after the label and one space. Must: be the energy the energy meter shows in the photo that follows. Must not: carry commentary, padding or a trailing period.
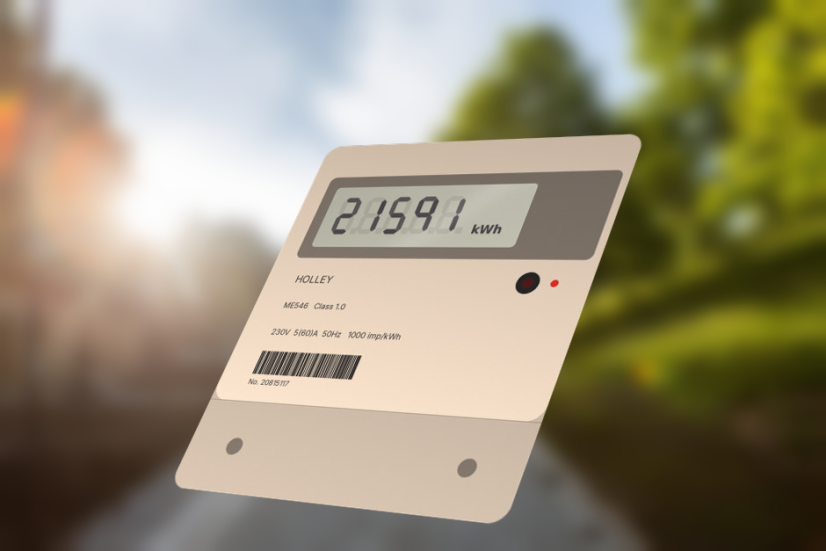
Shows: 21591 kWh
